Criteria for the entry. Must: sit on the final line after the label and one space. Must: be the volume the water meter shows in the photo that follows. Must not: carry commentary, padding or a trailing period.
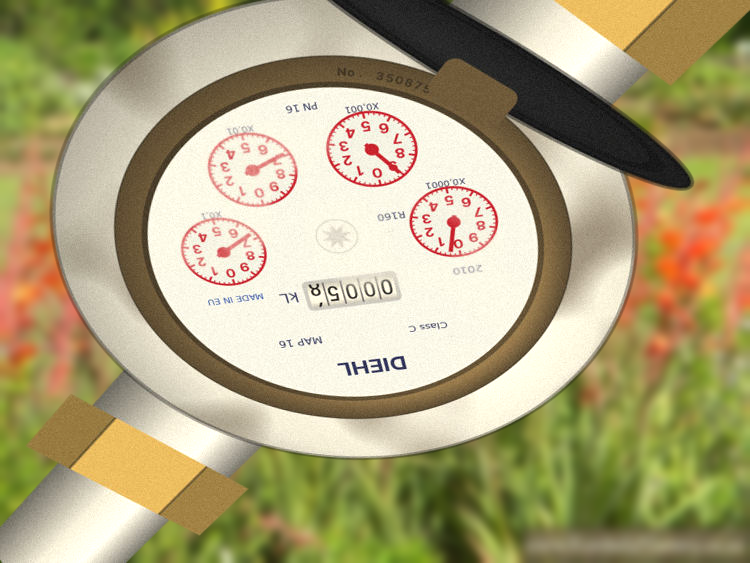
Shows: 57.6690 kL
